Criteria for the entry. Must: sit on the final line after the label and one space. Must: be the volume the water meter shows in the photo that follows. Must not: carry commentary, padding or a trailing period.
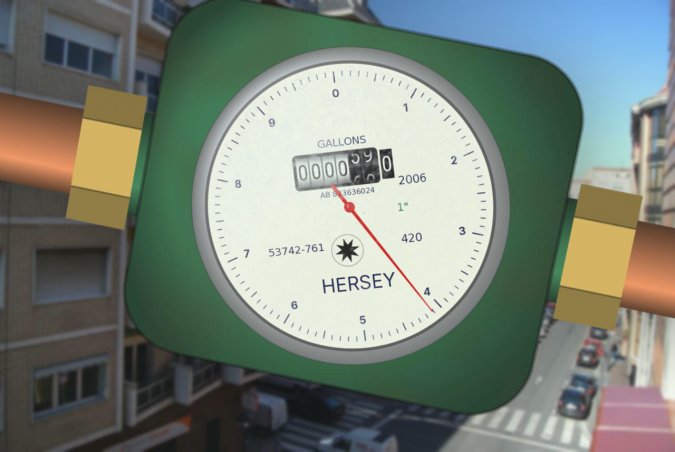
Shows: 594.1 gal
